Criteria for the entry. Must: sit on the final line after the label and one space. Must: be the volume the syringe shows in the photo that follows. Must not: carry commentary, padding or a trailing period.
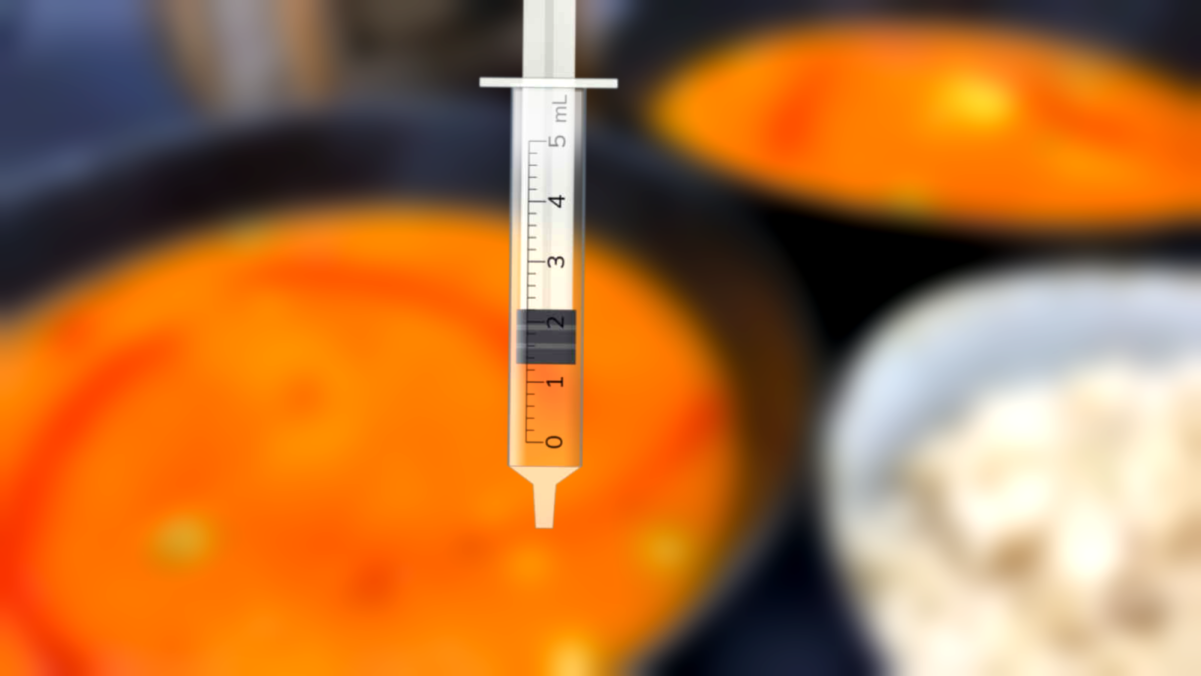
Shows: 1.3 mL
